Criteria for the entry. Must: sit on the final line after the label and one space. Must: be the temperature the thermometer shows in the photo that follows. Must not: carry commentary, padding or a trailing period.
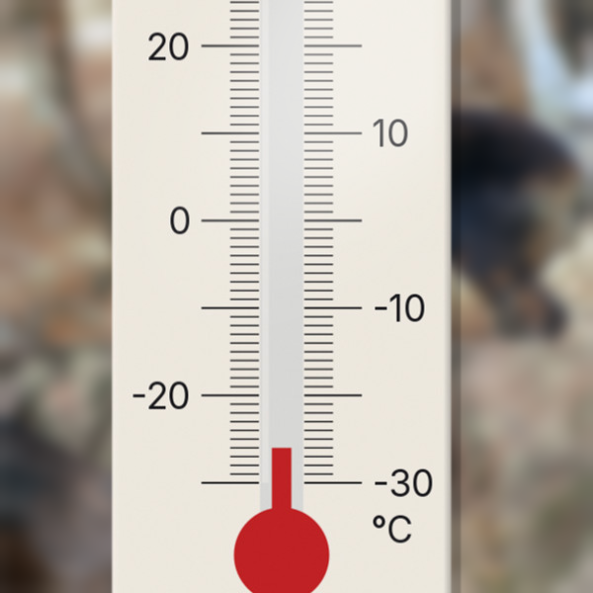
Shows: -26 °C
